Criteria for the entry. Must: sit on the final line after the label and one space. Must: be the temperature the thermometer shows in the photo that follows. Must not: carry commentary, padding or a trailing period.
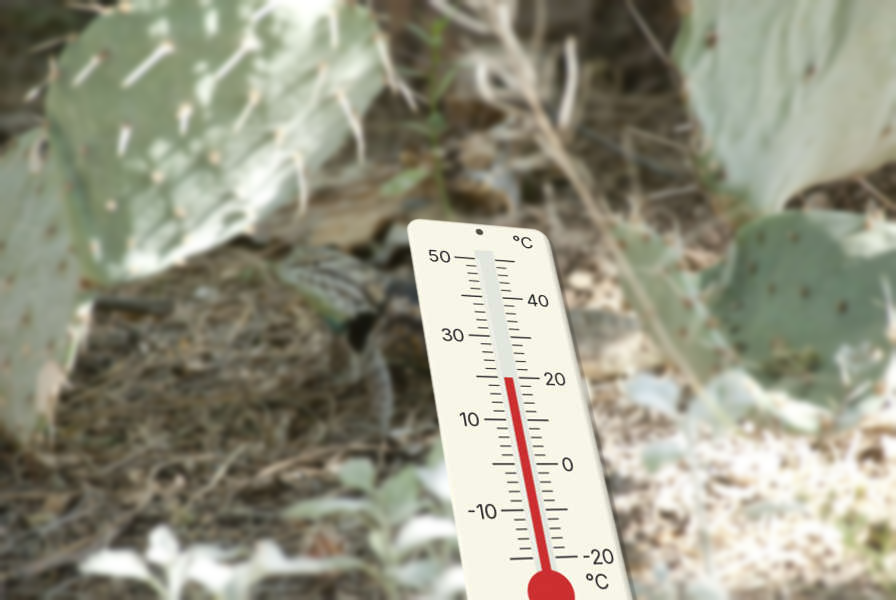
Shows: 20 °C
